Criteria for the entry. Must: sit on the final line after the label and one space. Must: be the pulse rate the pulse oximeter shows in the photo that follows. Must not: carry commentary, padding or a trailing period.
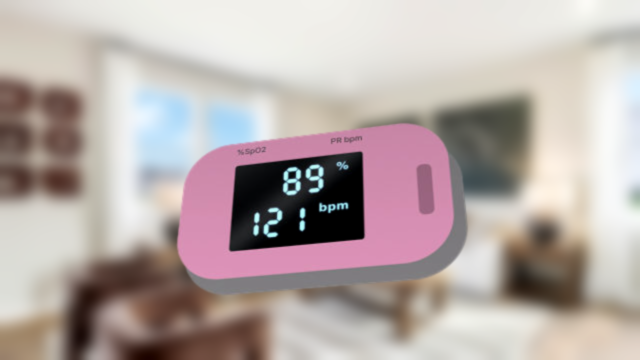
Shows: 121 bpm
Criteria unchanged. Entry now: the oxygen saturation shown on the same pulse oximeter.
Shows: 89 %
